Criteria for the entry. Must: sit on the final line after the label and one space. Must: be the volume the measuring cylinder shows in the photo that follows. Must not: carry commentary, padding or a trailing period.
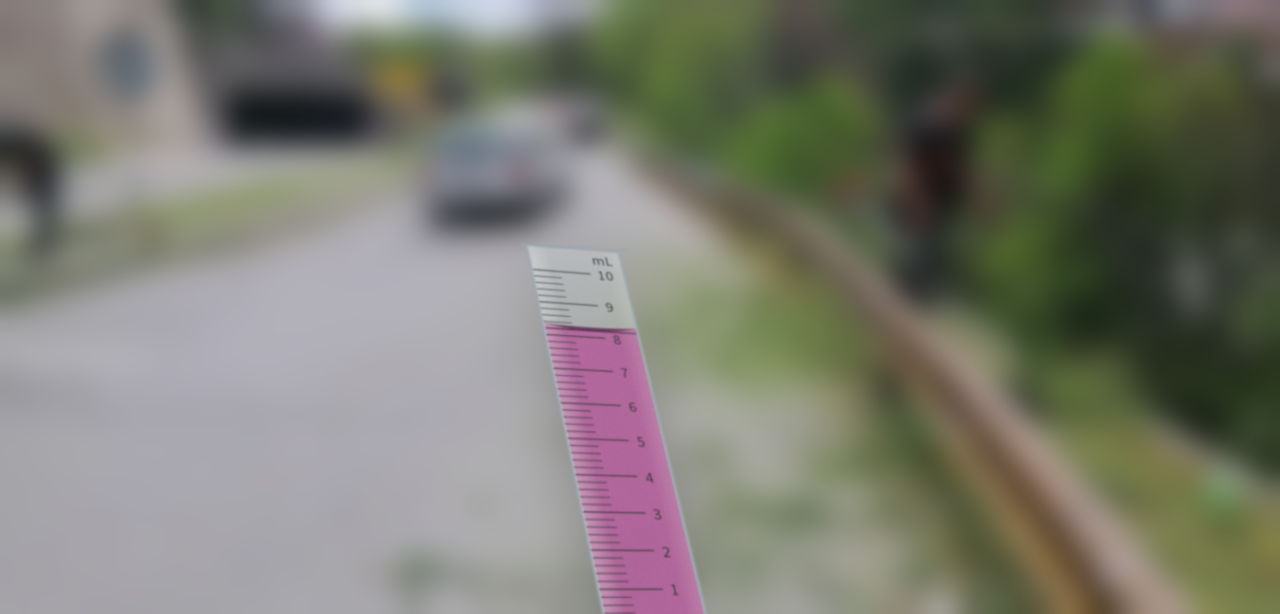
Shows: 8.2 mL
